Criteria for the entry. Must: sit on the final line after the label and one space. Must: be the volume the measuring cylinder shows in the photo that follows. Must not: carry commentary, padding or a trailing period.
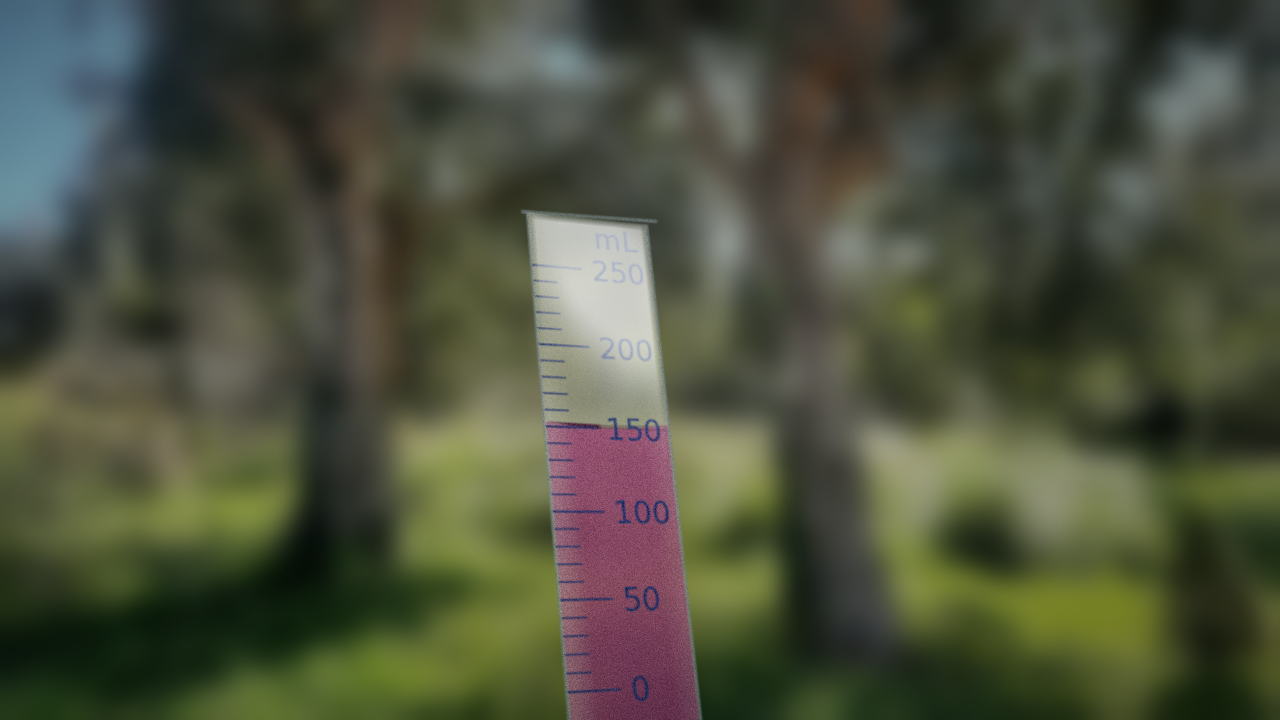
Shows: 150 mL
